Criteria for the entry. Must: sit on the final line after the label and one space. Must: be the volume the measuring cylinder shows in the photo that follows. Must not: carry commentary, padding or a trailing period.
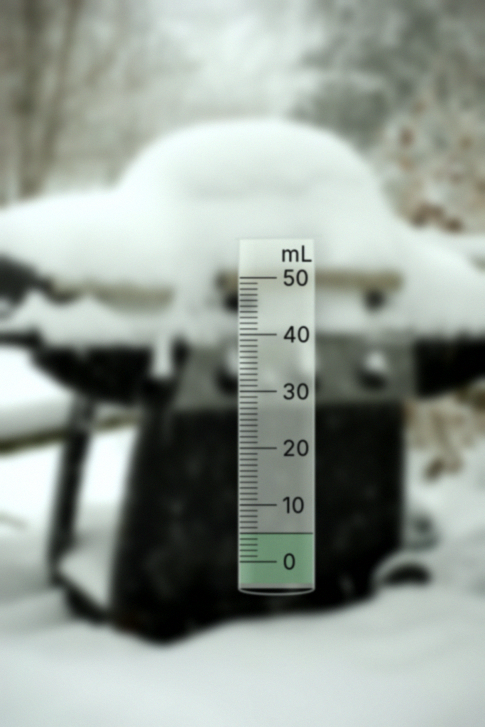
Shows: 5 mL
